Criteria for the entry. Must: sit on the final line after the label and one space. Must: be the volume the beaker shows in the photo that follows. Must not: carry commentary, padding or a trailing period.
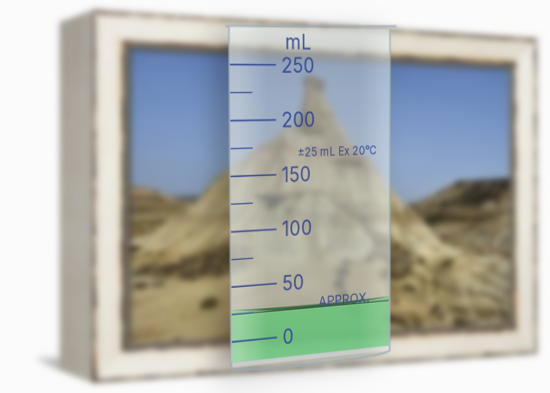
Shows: 25 mL
